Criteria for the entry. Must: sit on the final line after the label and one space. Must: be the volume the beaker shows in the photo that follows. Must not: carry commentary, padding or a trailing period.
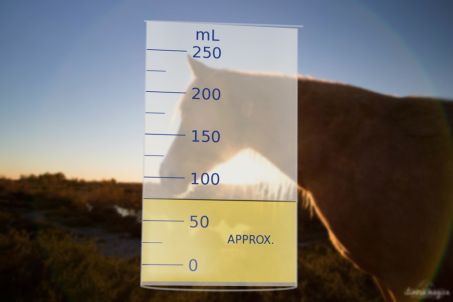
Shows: 75 mL
